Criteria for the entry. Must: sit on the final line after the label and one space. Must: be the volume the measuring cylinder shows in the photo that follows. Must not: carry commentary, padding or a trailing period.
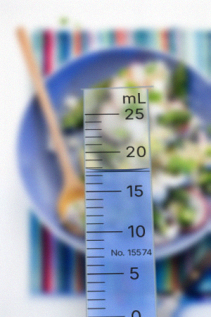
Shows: 17.5 mL
